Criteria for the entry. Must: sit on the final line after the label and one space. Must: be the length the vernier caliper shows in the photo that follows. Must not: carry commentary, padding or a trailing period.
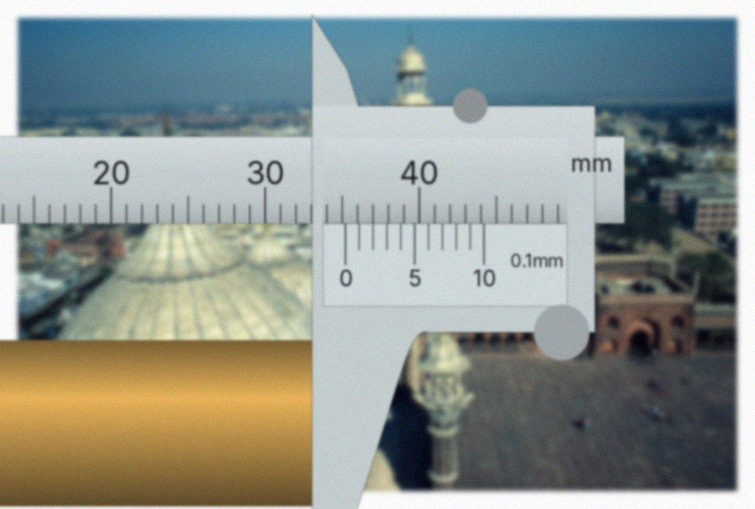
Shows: 35.2 mm
